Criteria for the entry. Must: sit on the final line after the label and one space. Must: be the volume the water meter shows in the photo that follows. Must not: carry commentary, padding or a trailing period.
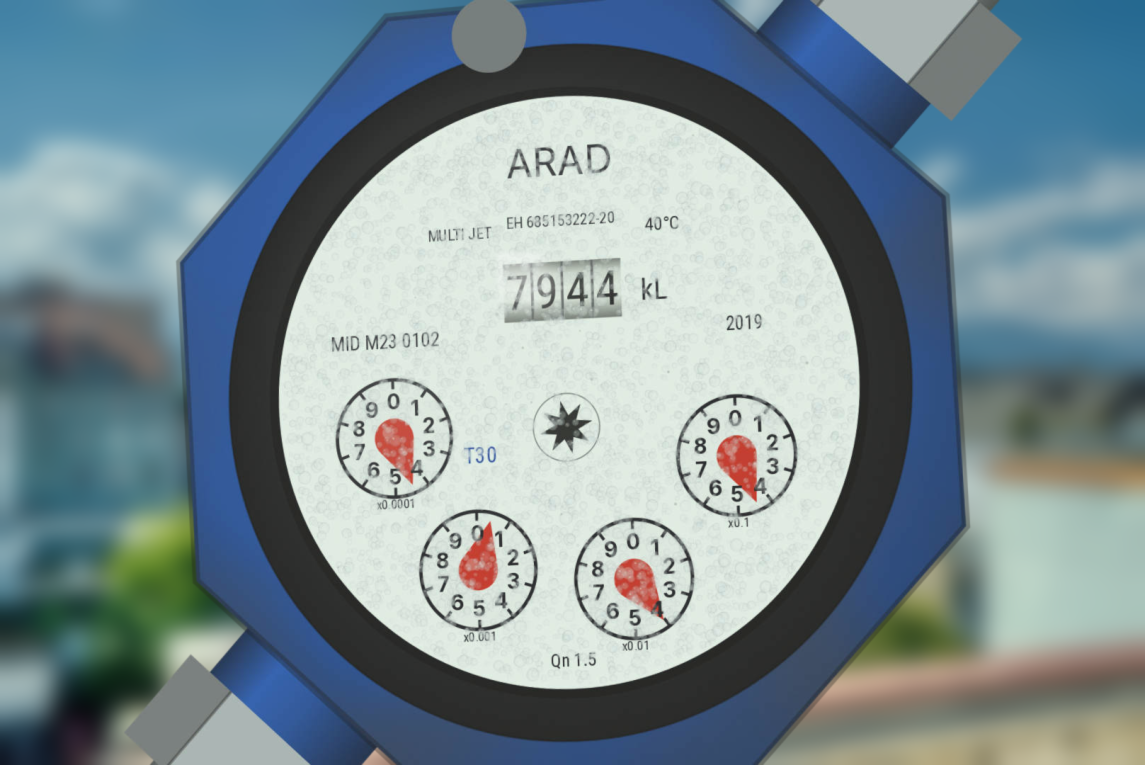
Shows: 7944.4404 kL
